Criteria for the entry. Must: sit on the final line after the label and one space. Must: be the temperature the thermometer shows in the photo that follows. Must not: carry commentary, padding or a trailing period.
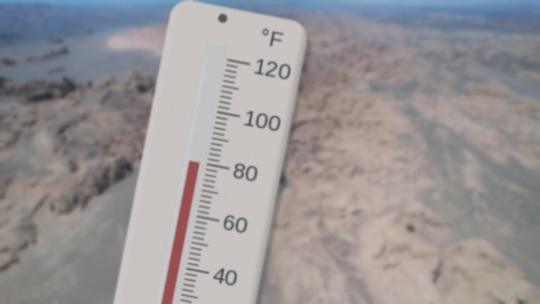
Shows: 80 °F
